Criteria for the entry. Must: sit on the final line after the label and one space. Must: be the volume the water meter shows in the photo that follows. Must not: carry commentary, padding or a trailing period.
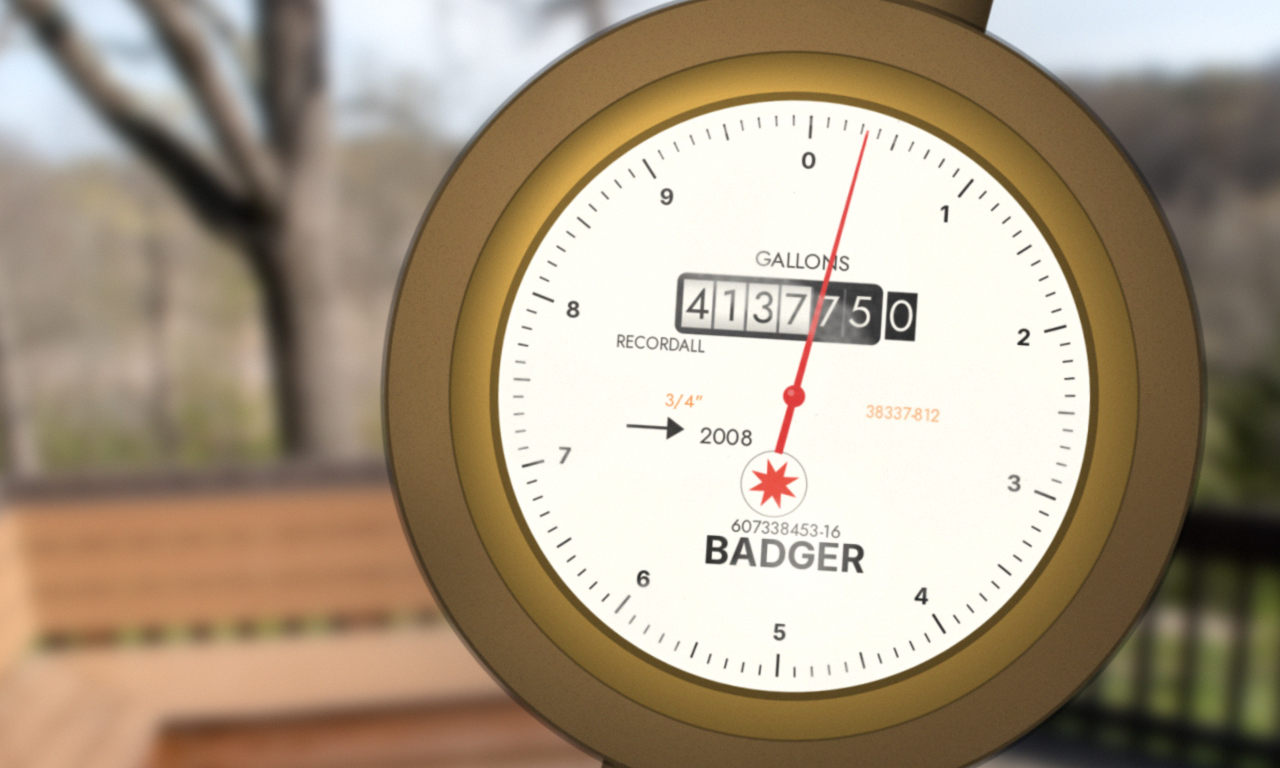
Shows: 4137750.3 gal
